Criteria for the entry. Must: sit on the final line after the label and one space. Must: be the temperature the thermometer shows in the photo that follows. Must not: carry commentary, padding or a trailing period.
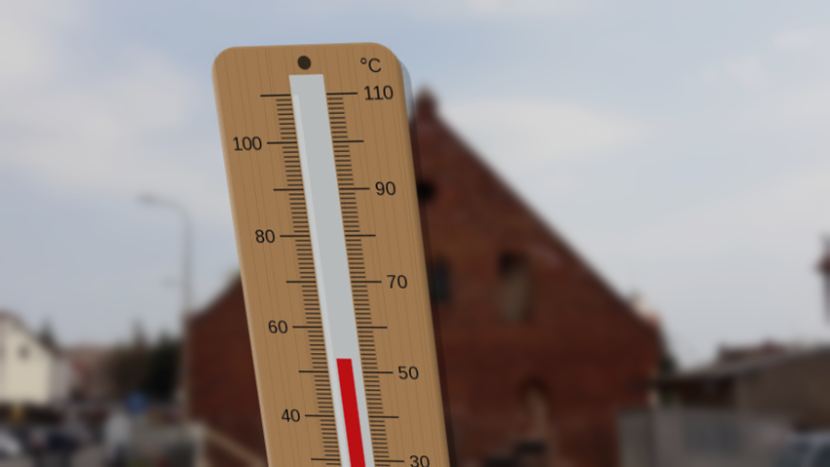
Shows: 53 °C
